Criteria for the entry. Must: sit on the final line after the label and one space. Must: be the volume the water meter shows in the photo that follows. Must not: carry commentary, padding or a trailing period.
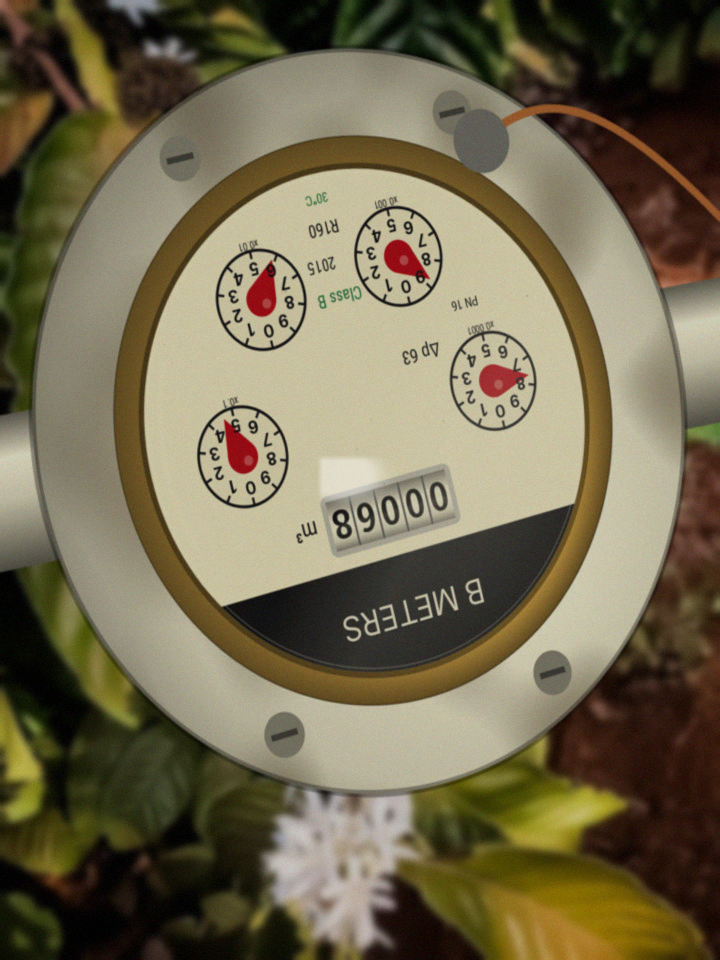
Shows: 68.4587 m³
